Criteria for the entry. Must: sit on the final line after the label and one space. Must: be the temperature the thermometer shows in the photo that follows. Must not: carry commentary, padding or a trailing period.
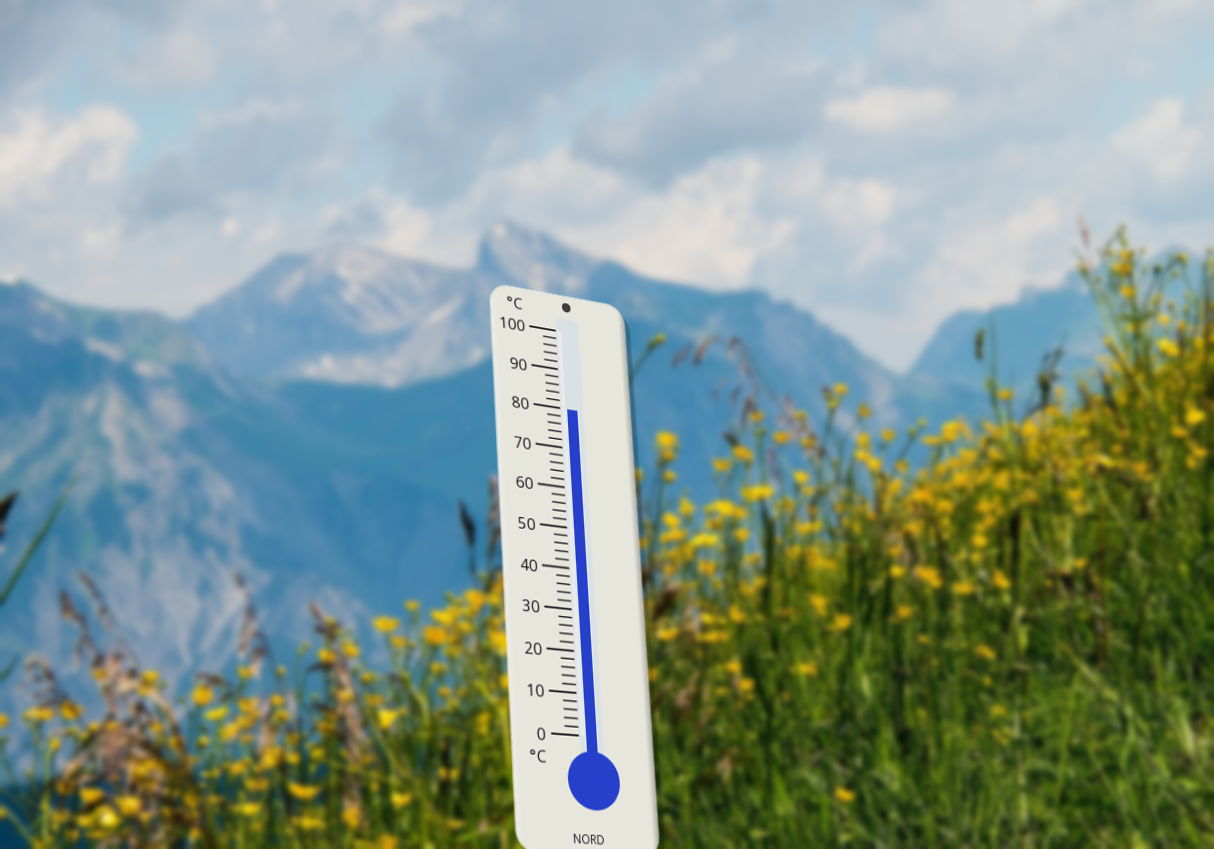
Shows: 80 °C
